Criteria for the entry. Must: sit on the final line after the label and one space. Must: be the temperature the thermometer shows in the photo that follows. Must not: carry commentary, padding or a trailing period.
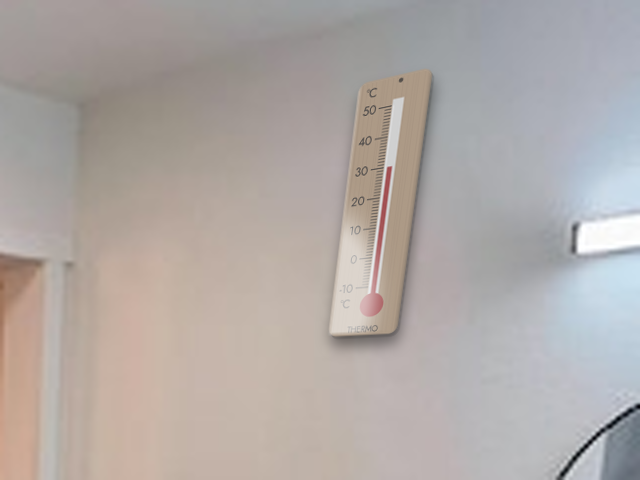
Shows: 30 °C
